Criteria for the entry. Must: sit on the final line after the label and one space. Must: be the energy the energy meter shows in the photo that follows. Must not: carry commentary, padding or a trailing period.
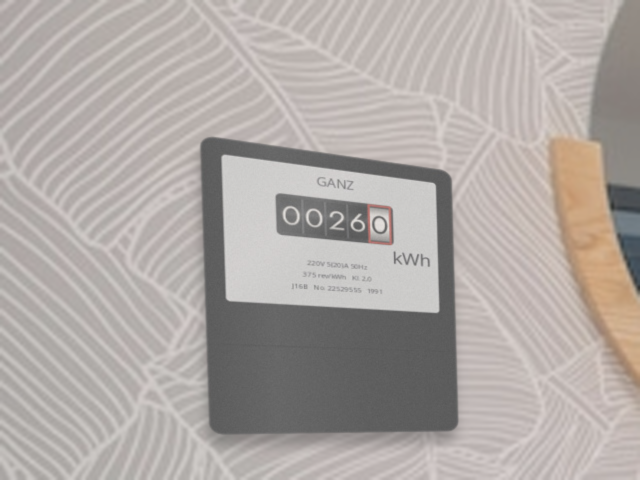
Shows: 26.0 kWh
